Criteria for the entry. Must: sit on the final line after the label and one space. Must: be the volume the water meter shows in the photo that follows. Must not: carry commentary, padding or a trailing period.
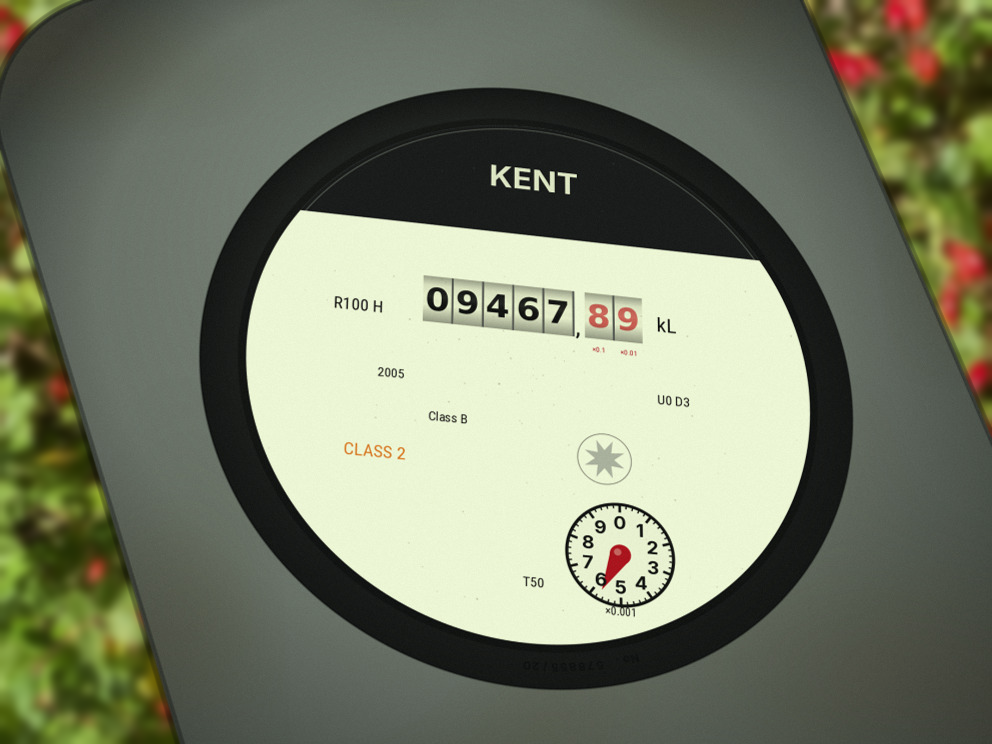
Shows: 9467.895 kL
